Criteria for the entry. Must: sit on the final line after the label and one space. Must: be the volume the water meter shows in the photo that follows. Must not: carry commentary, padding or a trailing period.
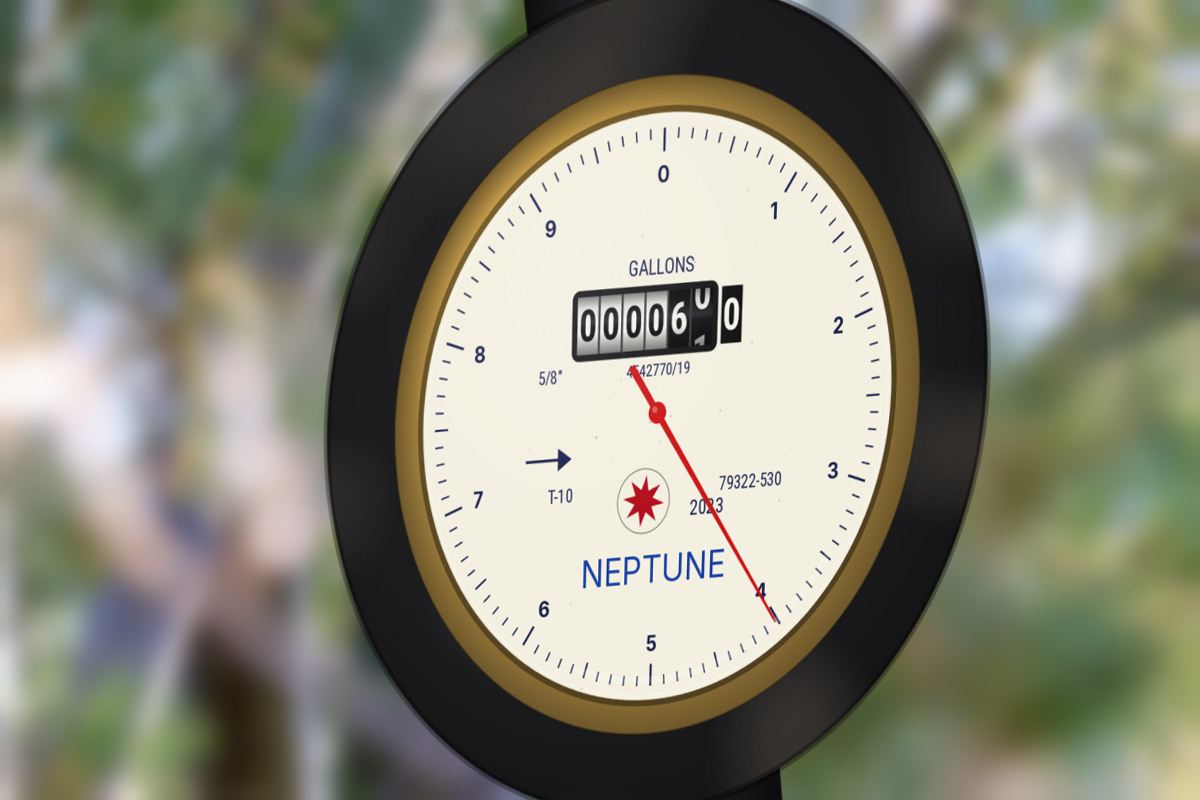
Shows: 604.0 gal
